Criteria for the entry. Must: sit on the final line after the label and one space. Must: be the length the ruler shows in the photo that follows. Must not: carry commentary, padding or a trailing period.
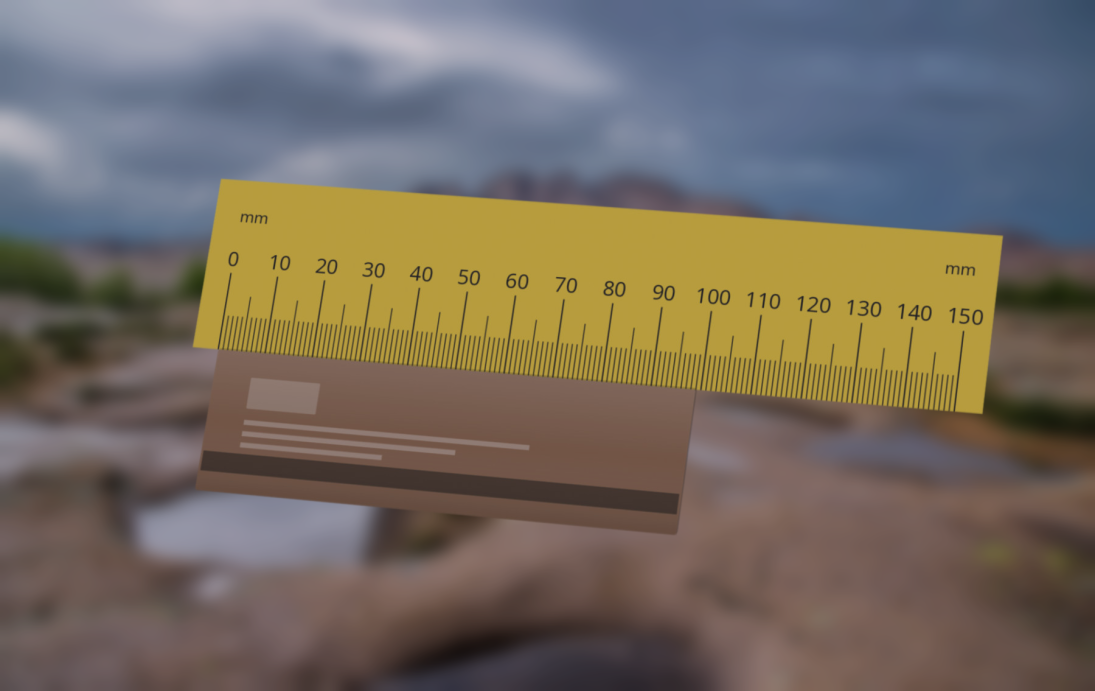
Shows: 99 mm
